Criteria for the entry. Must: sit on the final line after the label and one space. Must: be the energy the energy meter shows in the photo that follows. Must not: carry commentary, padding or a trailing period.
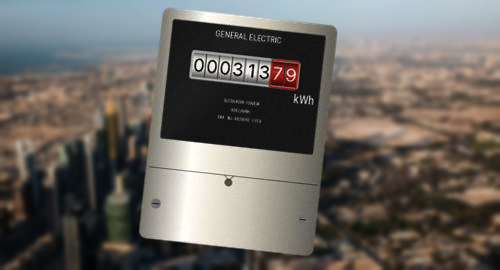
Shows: 313.79 kWh
